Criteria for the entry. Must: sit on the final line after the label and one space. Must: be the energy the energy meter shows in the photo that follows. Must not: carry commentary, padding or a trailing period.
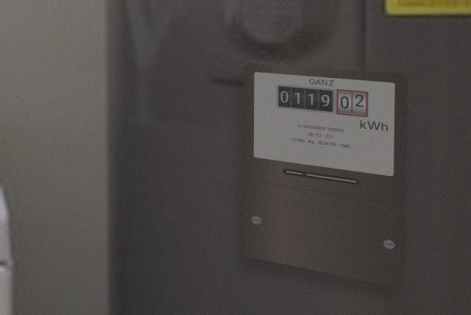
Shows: 119.02 kWh
